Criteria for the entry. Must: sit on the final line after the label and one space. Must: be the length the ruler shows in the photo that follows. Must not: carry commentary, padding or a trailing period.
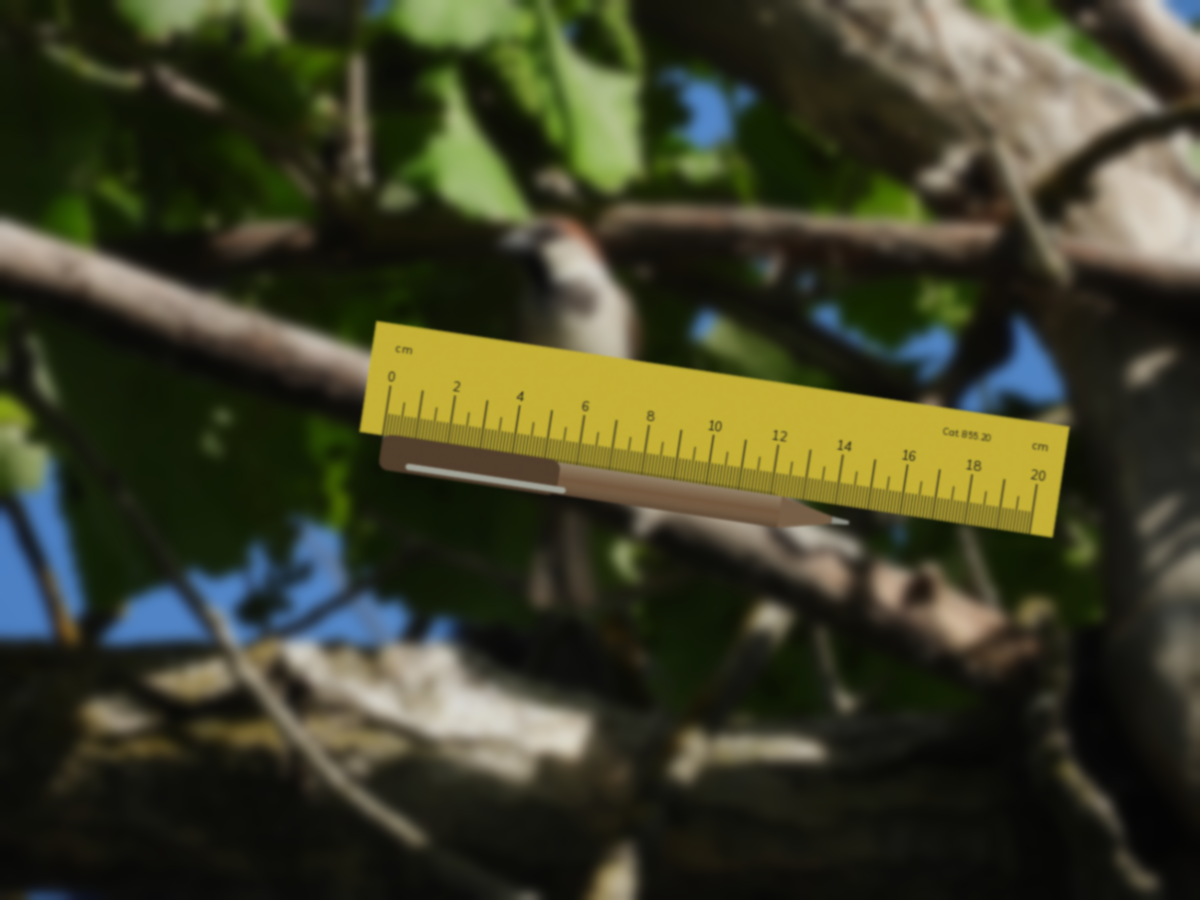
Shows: 14.5 cm
